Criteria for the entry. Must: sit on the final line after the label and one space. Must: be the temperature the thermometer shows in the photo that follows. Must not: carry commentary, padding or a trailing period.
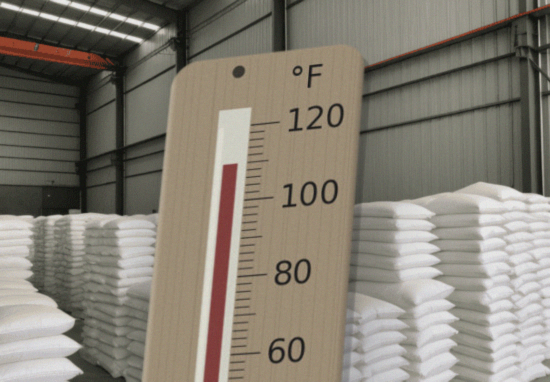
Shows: 110 °F
